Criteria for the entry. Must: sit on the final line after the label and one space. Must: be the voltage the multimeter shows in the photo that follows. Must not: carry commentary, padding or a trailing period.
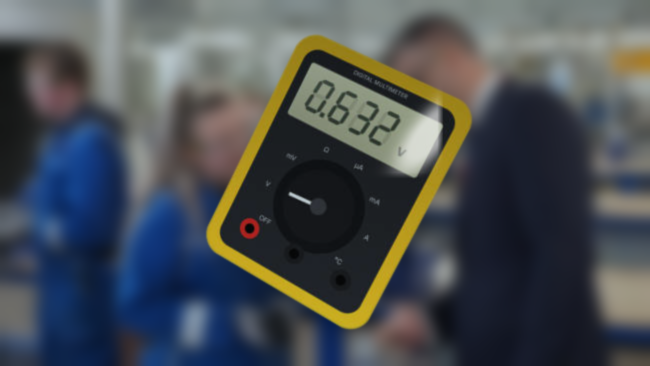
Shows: 0.632 V
